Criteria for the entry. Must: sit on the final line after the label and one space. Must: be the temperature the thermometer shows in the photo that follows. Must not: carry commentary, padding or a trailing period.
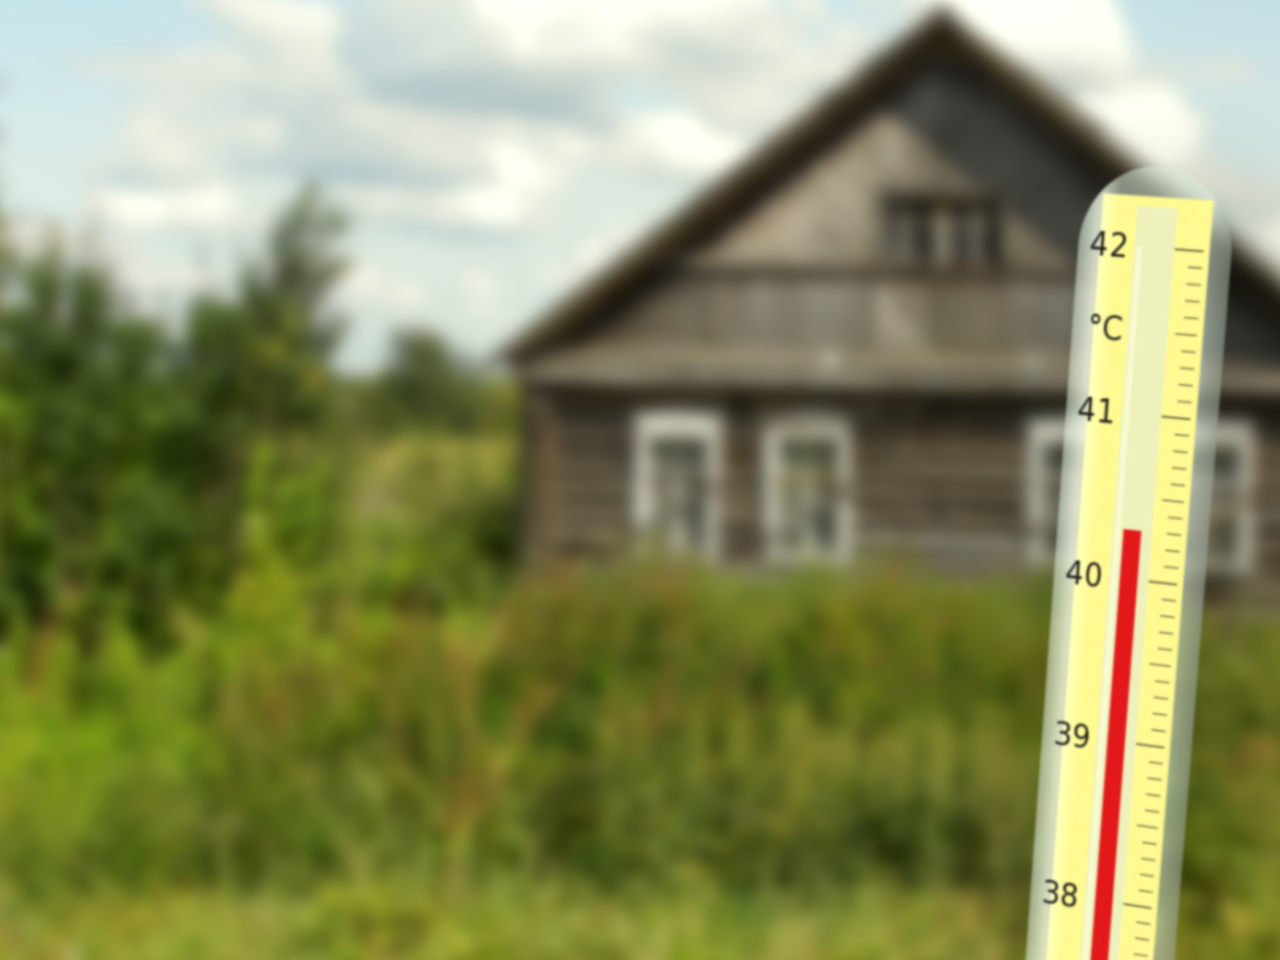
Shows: 40.3 °C
